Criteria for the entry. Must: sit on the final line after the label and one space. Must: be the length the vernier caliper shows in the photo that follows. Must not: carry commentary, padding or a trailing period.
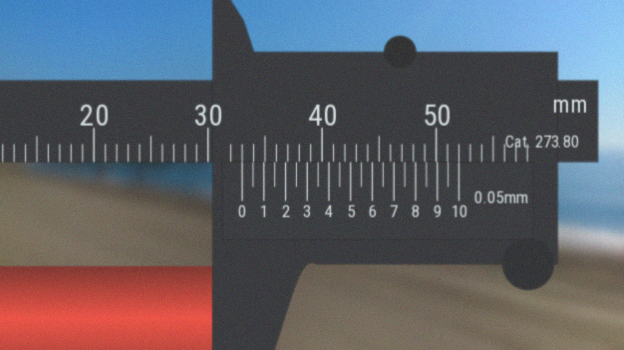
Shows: 33.0 mm
